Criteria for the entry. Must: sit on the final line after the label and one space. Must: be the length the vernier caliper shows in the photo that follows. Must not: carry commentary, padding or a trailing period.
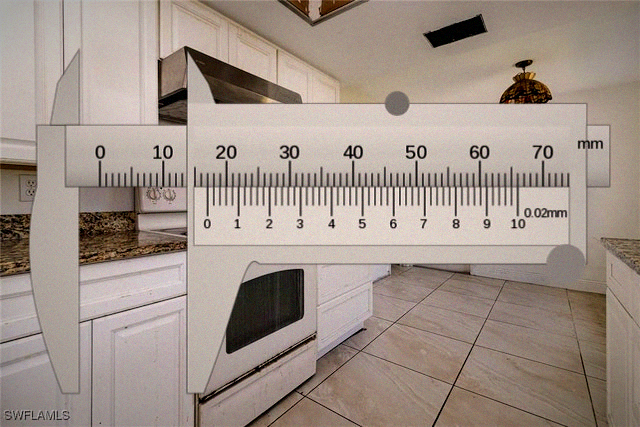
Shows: 17.0 mm
